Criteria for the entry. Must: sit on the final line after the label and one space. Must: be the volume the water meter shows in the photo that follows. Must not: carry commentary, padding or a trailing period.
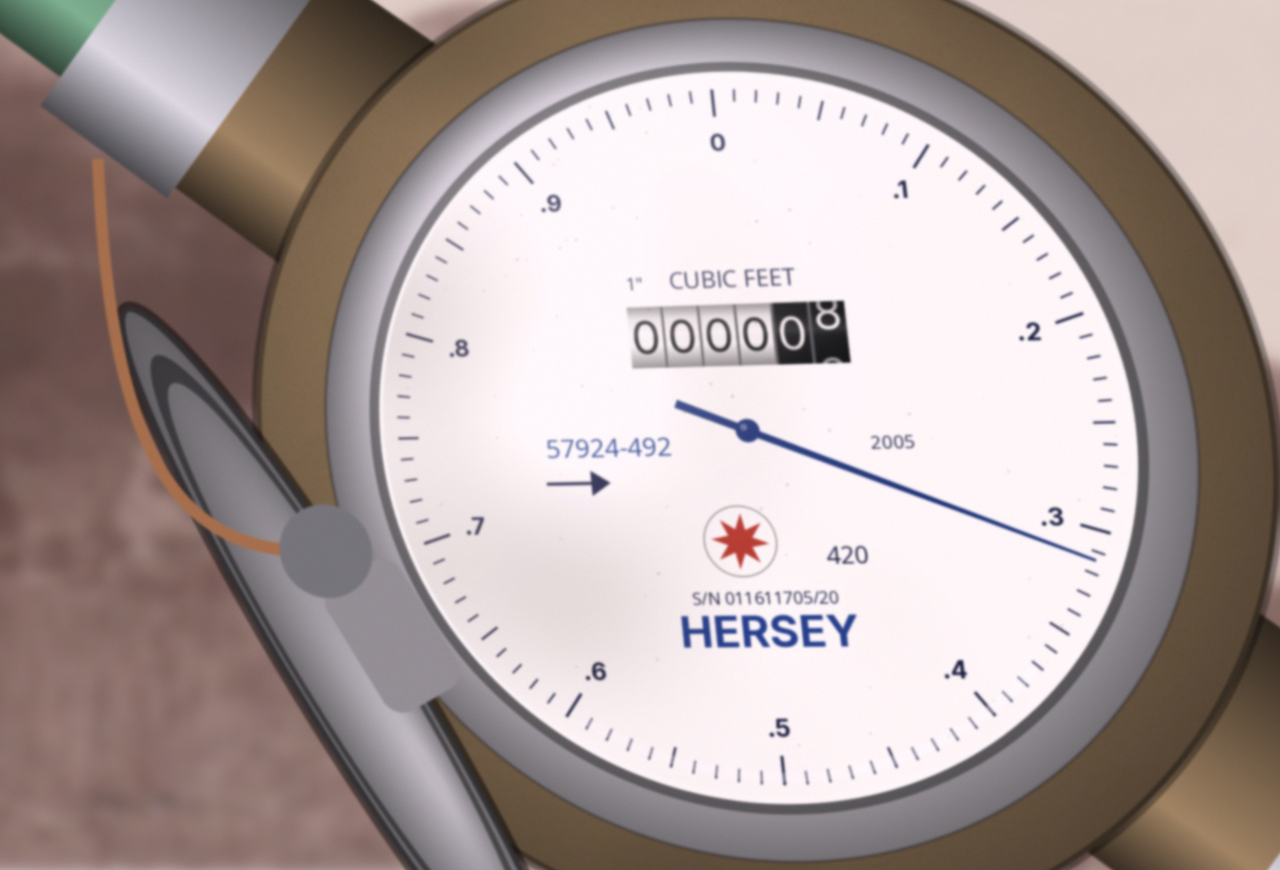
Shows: 8.31 ft³
